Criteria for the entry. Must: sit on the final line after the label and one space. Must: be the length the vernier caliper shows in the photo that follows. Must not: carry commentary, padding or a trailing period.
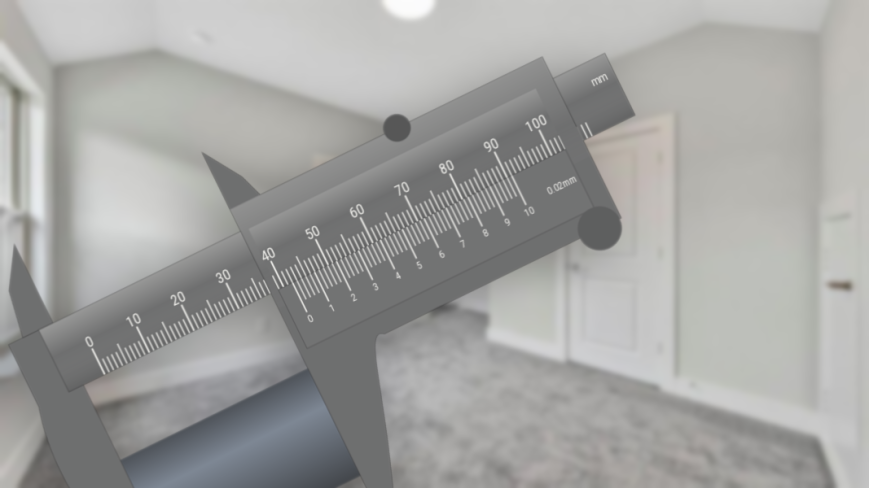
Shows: 42.0 mm
